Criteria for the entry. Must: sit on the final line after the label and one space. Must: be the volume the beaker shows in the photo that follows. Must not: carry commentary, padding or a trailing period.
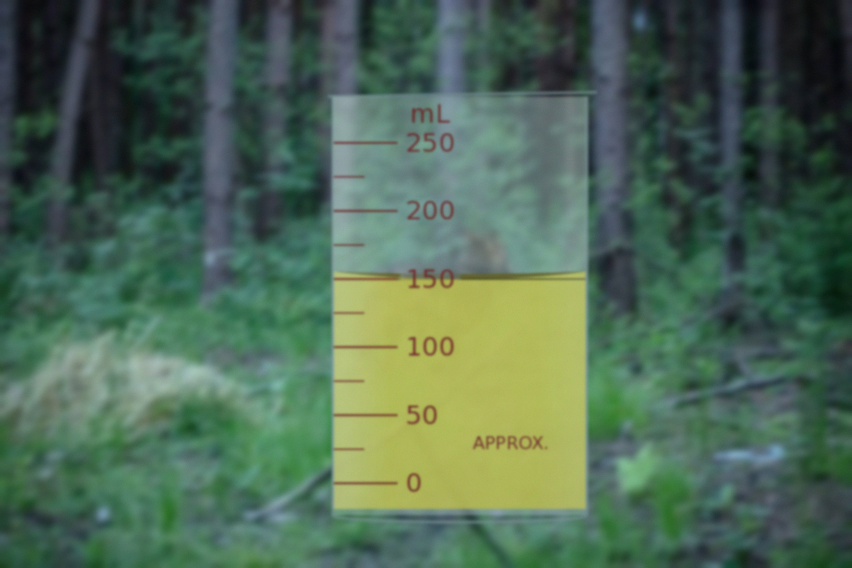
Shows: 150 mL
